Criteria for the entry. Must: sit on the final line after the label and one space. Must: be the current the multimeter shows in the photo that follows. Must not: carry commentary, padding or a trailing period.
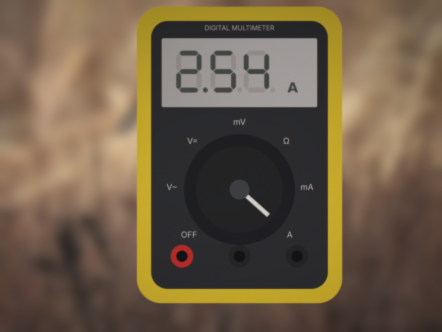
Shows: 2.54 A
